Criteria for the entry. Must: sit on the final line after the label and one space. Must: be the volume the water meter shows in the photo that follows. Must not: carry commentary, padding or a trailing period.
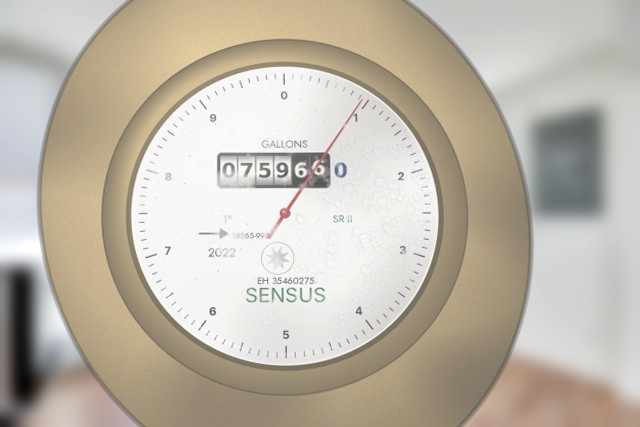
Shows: 759660.9 gal
